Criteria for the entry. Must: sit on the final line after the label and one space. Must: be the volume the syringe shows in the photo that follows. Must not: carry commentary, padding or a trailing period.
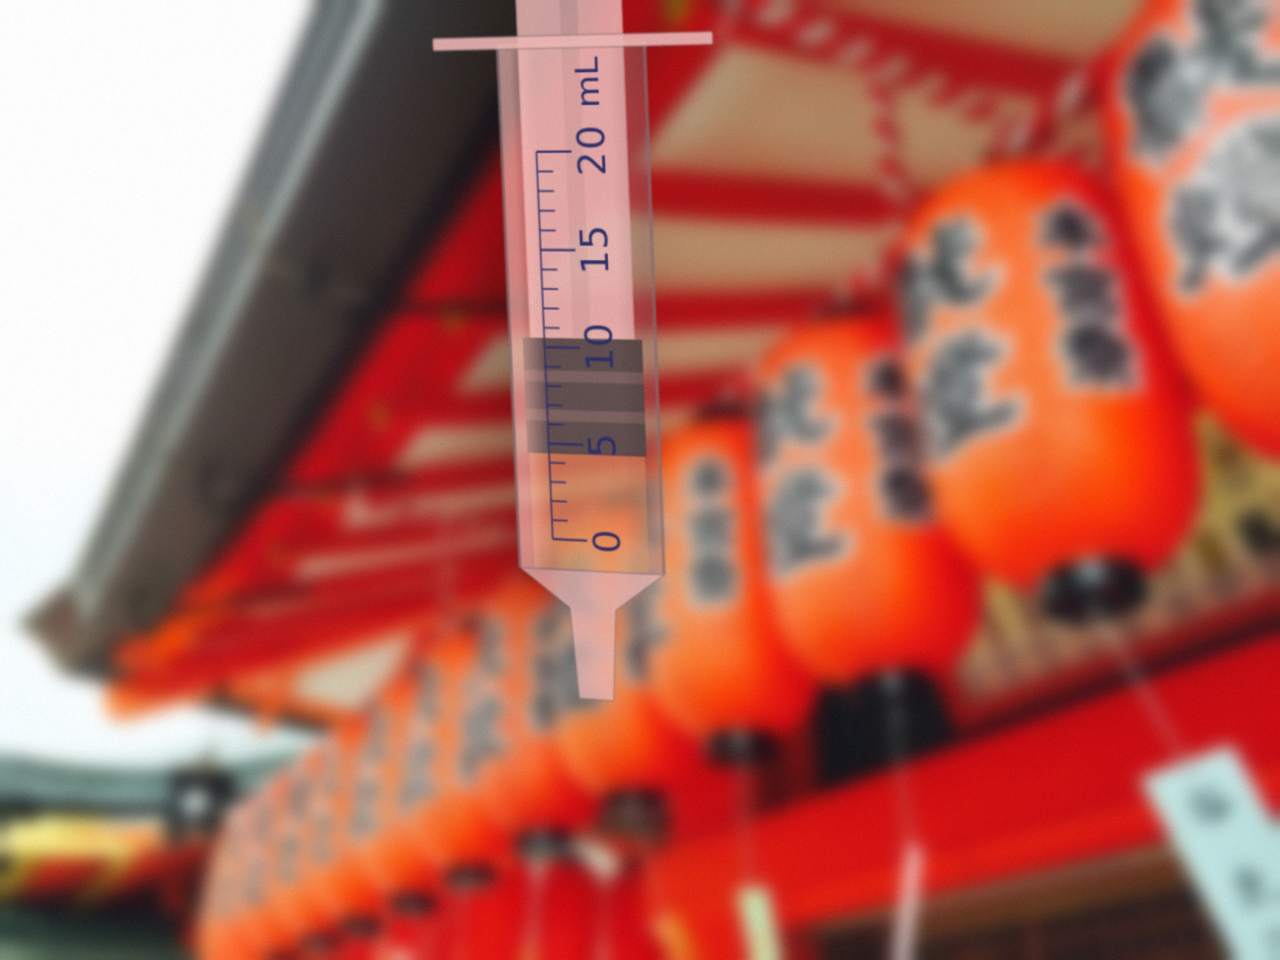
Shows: 4.5 mL
